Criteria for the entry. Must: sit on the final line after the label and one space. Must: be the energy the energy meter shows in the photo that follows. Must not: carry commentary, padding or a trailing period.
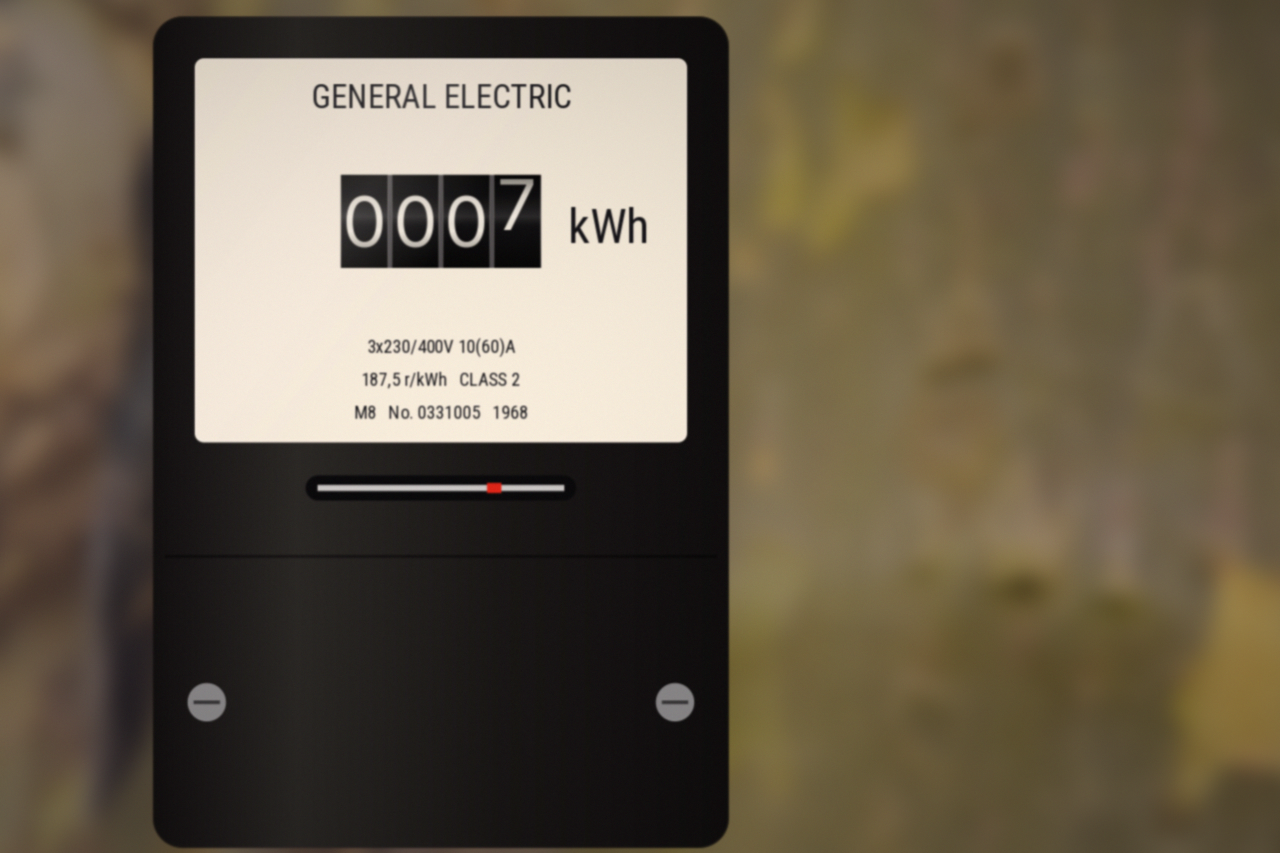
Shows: 7 kWh
